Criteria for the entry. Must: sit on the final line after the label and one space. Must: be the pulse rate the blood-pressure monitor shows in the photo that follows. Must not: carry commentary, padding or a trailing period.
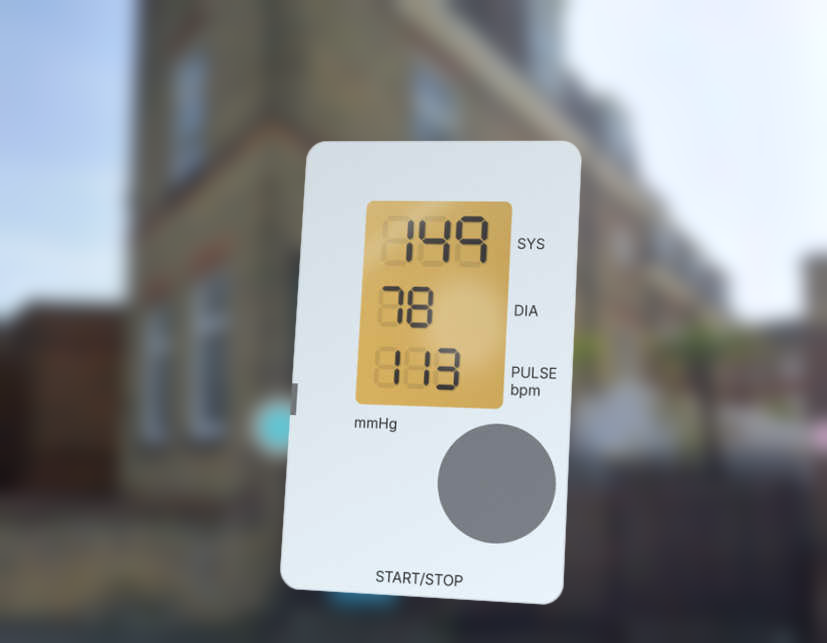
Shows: 113 bpm
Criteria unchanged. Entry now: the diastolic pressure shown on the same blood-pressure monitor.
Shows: 78 mmHg
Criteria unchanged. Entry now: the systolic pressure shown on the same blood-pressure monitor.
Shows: 149 mmHg
